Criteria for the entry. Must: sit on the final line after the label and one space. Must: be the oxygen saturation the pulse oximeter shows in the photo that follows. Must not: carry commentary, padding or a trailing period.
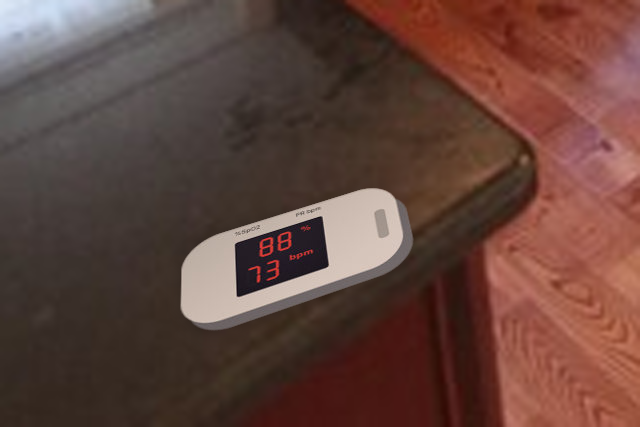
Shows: 88 %
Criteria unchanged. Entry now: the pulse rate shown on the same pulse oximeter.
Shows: 73 bpm
